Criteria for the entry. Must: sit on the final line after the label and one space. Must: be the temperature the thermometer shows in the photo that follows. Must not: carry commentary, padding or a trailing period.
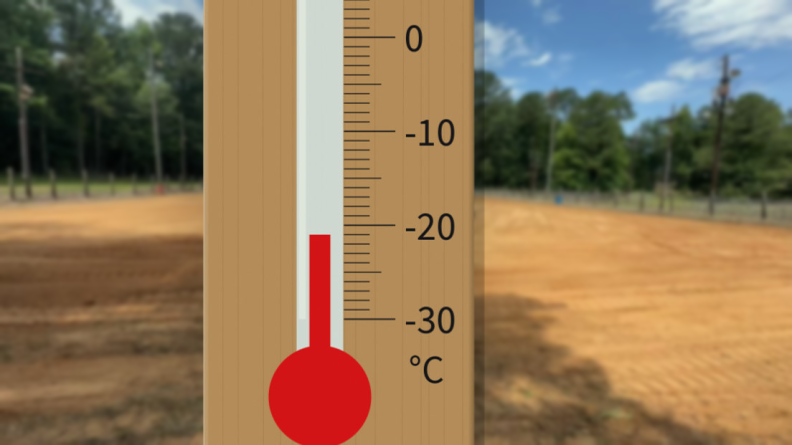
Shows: -21 °C
